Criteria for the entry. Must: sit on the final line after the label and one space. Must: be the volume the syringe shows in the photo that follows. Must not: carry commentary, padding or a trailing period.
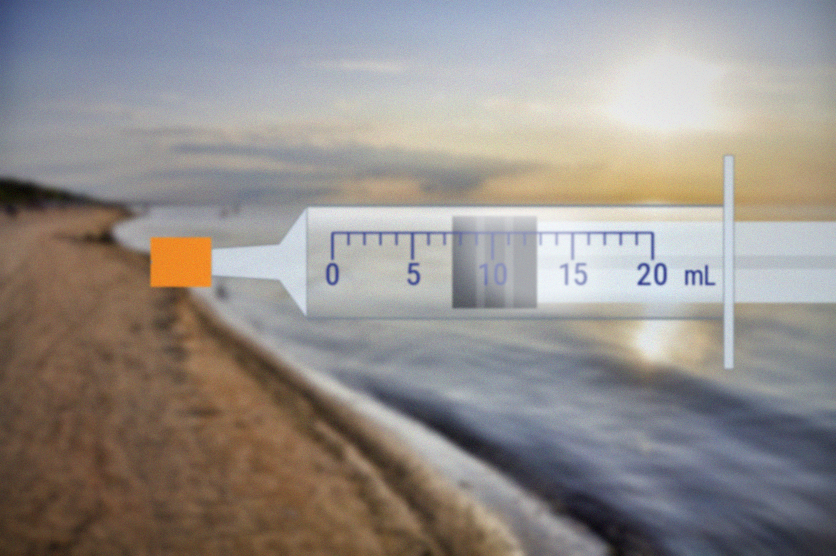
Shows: 7.5 mL
